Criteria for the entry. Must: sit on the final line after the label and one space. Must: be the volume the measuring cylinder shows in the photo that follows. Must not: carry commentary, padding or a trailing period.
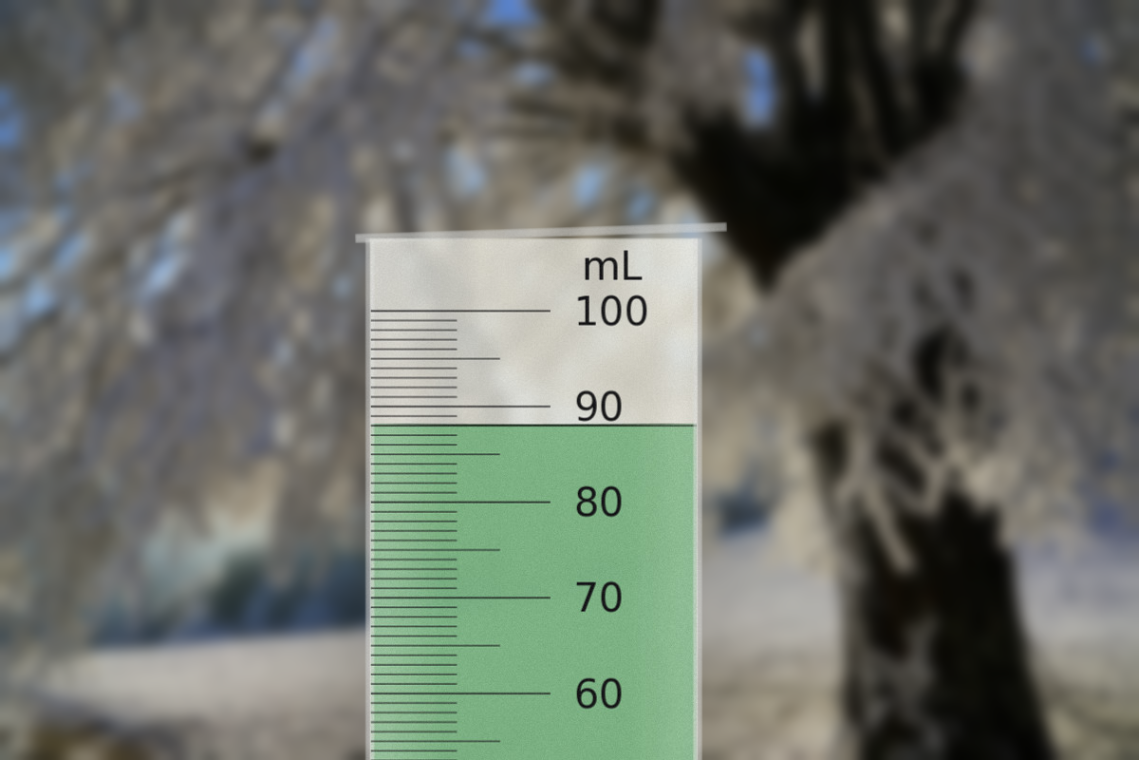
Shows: 88 mL
